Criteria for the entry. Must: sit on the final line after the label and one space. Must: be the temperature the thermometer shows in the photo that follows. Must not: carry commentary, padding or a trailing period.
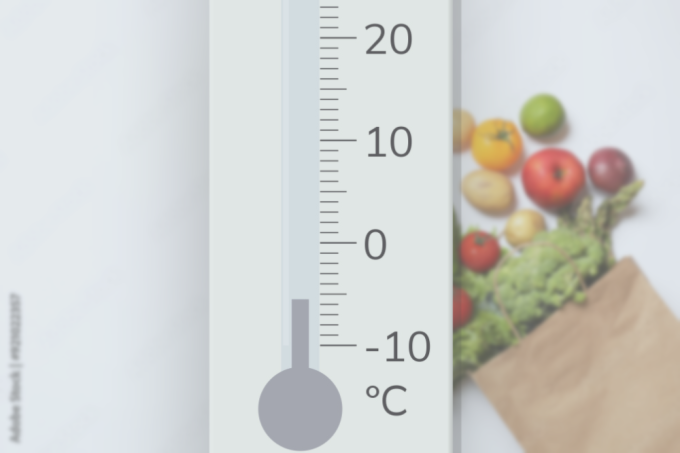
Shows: -5.5 °C
